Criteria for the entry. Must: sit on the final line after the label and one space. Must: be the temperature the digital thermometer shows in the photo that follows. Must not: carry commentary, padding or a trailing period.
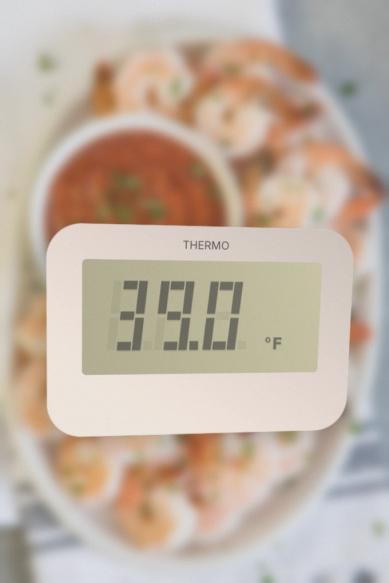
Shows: 39.0 °F
